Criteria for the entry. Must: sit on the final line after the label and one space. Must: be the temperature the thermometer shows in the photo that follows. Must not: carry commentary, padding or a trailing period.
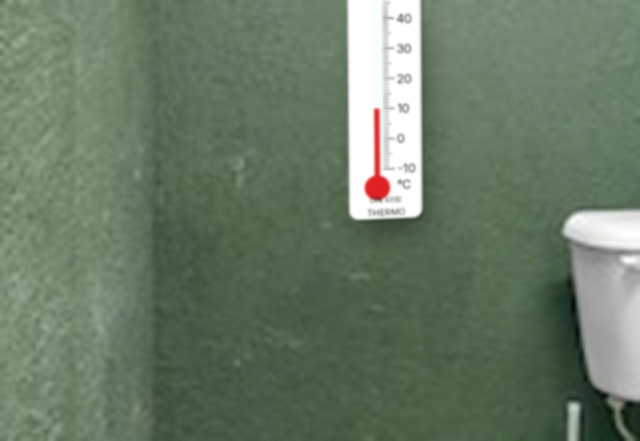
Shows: 10 °C
